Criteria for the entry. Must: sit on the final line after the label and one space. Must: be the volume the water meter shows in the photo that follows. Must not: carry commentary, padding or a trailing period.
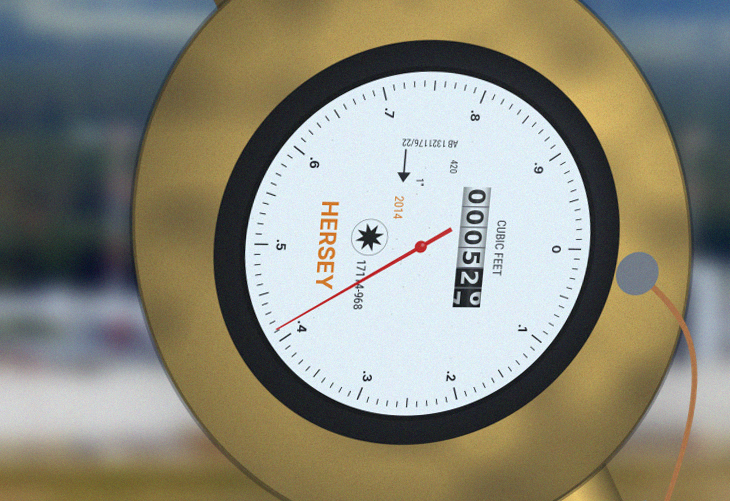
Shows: 526.41 ft³
